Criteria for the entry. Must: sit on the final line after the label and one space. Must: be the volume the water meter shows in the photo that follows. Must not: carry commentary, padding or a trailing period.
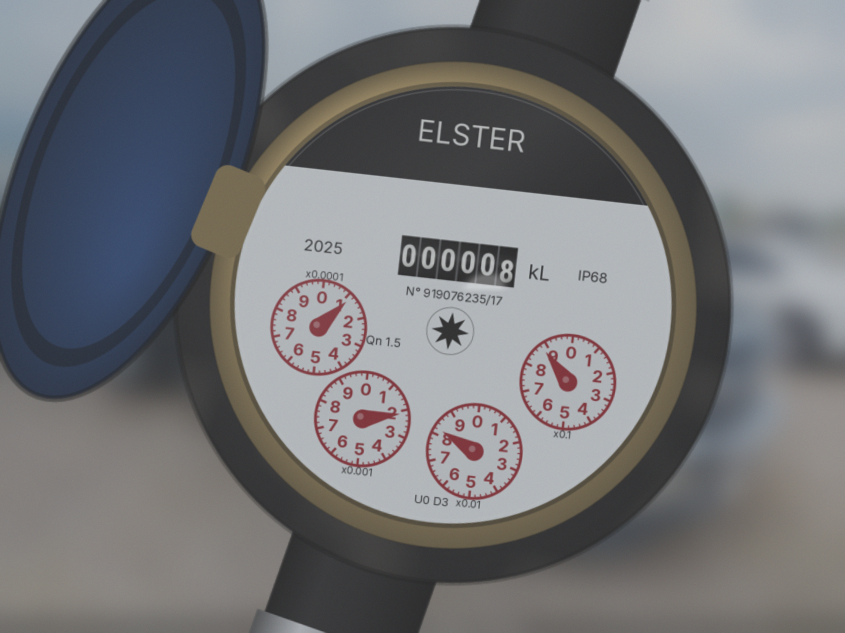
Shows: 7.8821 kL
